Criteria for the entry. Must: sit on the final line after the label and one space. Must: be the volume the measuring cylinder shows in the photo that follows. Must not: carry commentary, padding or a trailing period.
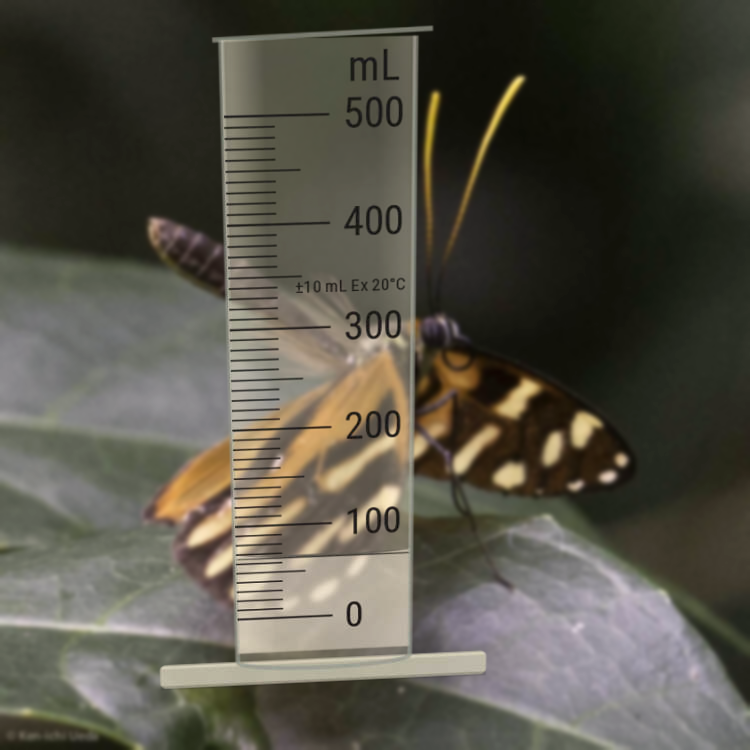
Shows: 65 mL
